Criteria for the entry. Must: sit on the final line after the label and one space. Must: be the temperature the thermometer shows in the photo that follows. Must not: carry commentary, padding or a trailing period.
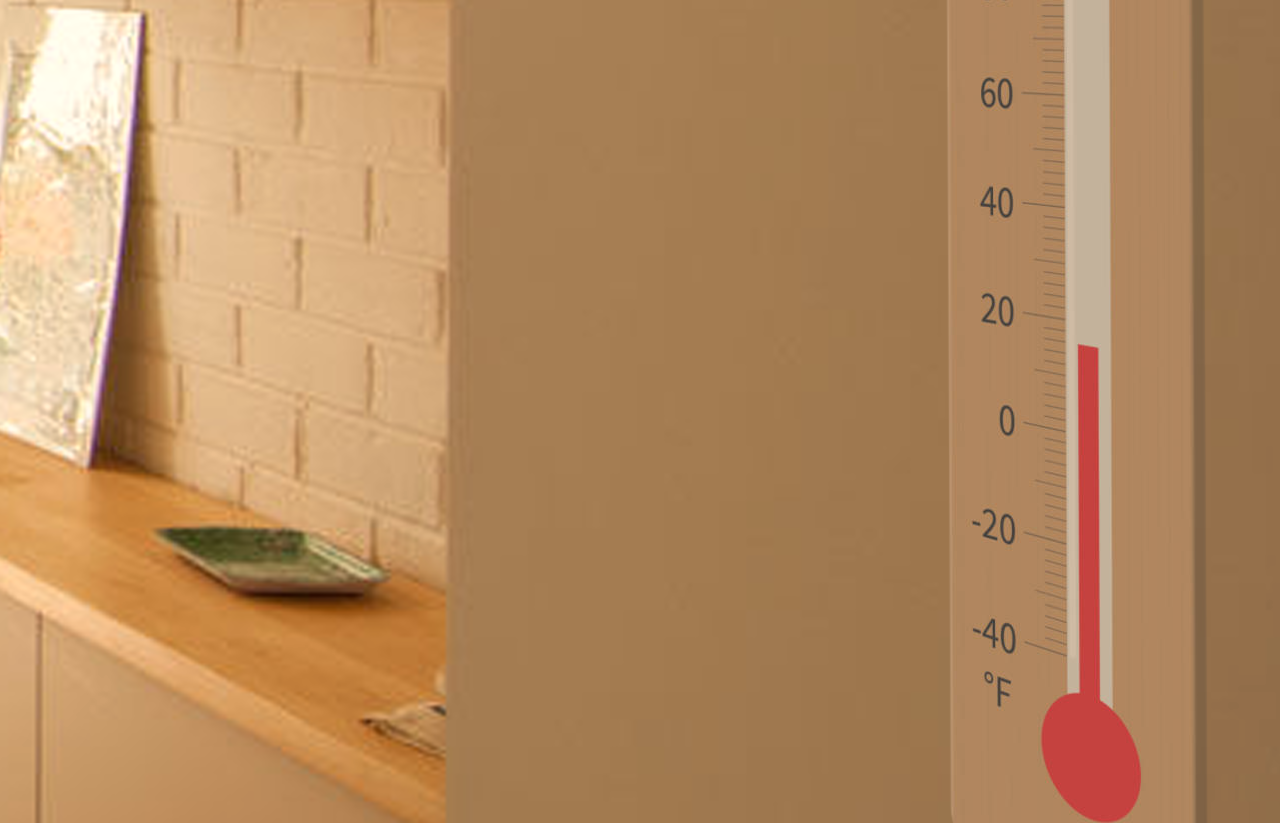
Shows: 16 °F
